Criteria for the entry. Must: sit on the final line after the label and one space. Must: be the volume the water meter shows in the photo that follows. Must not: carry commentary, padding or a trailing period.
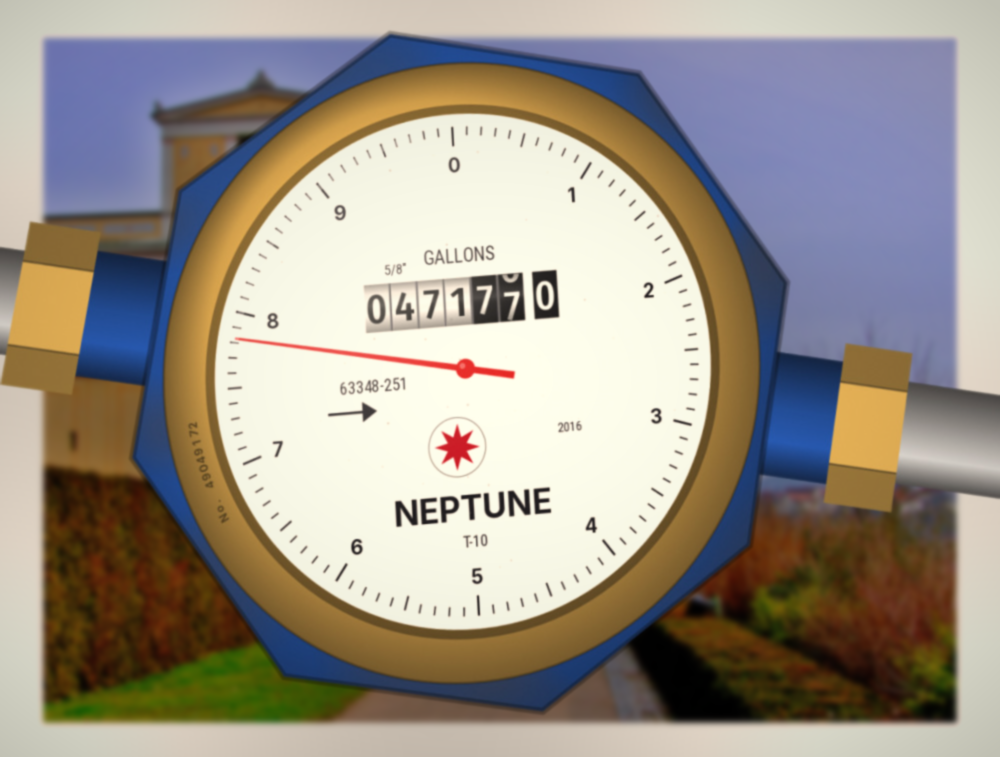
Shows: 471767.8 gal
